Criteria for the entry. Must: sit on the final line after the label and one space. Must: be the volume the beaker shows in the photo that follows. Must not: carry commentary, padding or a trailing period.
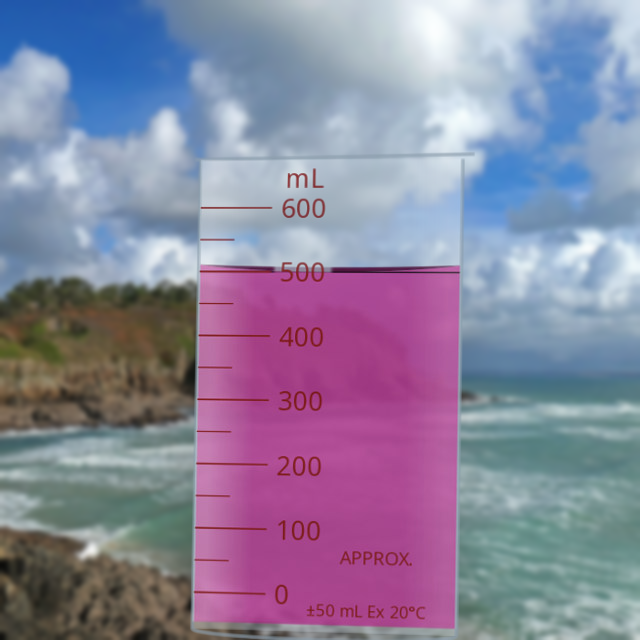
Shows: 500 mL
